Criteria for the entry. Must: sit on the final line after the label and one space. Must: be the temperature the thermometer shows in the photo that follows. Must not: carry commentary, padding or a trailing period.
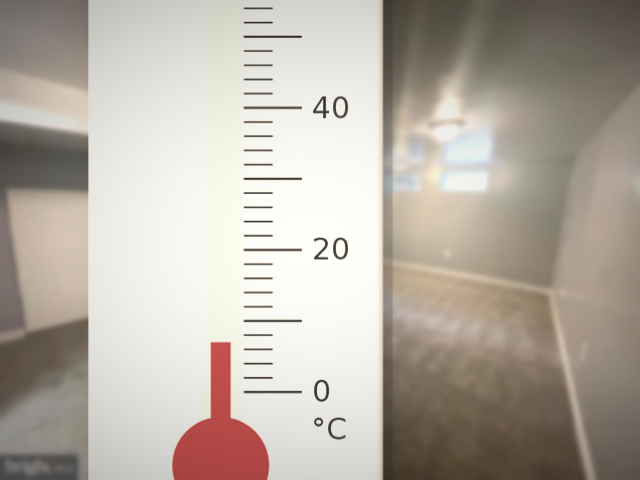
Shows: 7 °C
